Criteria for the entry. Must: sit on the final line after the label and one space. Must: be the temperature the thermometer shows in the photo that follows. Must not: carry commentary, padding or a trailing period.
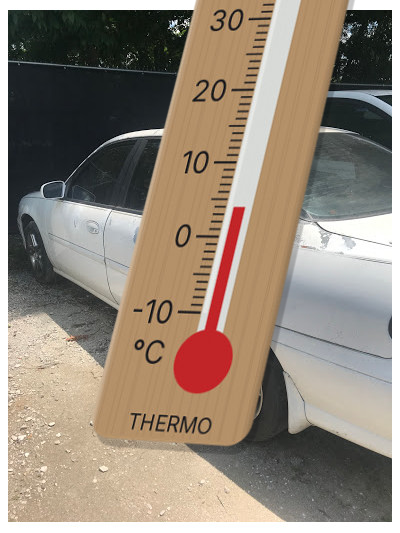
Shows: 4 °C
